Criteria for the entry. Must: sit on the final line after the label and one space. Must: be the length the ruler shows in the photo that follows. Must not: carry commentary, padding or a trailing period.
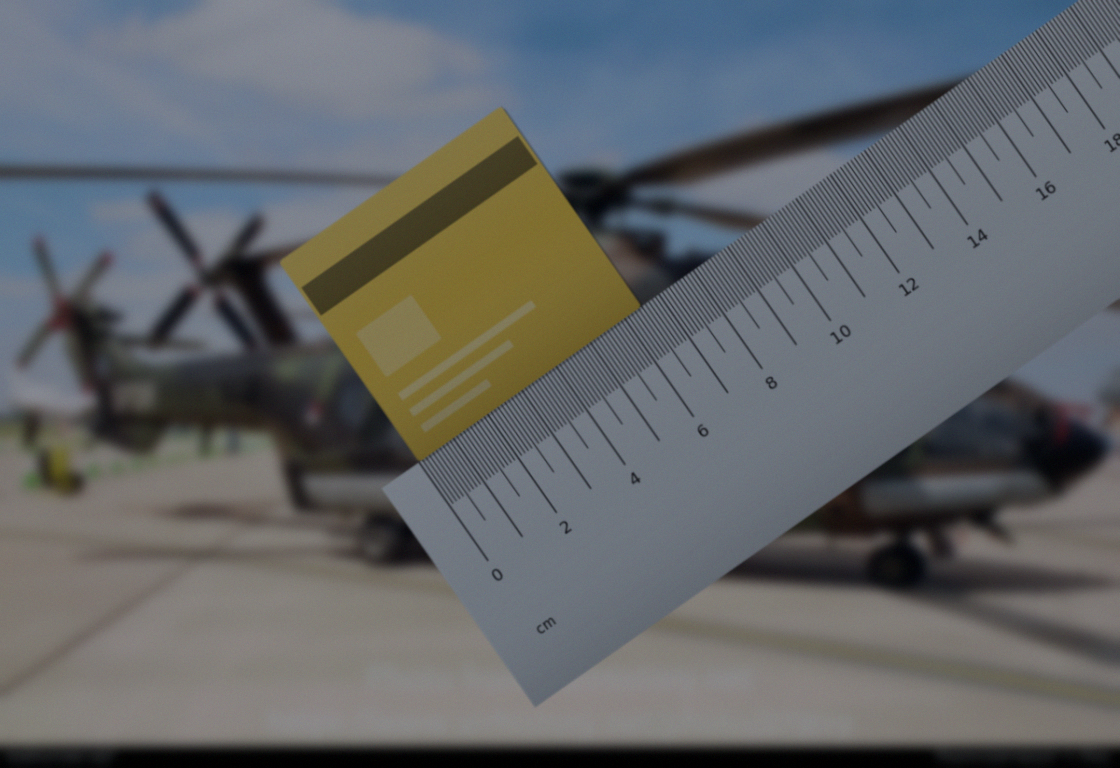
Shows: 6.5 cm
